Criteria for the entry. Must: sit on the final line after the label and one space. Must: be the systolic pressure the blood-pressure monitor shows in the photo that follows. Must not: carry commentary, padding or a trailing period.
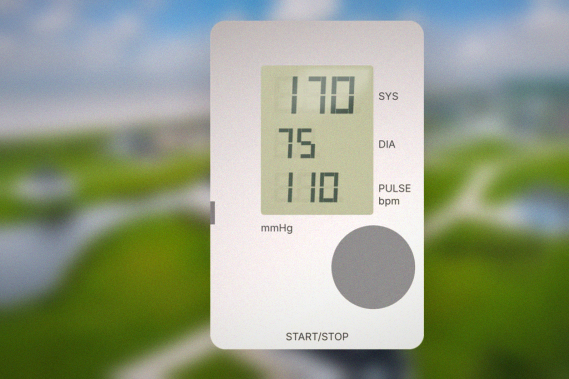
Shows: 170 mmHg
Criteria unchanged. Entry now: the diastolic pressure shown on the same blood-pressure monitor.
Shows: 75 mmHg
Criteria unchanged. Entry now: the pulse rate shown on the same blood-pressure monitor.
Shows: 110 bpm
